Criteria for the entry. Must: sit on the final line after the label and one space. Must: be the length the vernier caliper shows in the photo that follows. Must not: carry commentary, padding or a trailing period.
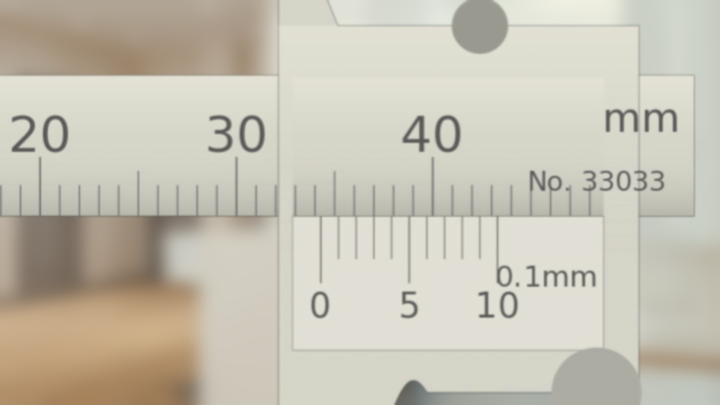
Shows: 34.3 mm
